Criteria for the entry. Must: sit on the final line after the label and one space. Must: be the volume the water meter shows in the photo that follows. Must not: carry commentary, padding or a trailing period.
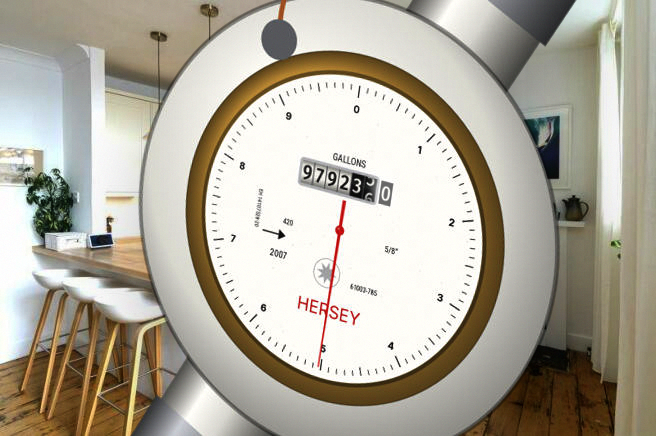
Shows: 9792355.0 gal
